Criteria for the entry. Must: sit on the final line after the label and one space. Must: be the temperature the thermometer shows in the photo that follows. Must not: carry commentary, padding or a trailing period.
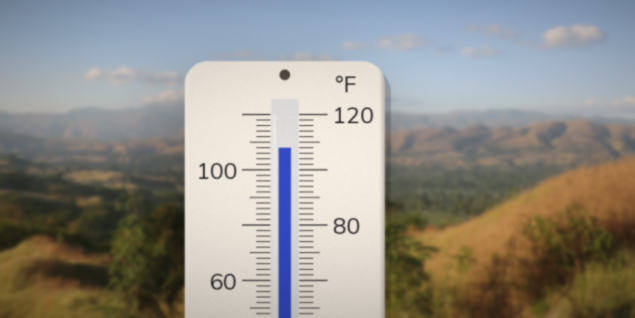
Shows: 108 °F
